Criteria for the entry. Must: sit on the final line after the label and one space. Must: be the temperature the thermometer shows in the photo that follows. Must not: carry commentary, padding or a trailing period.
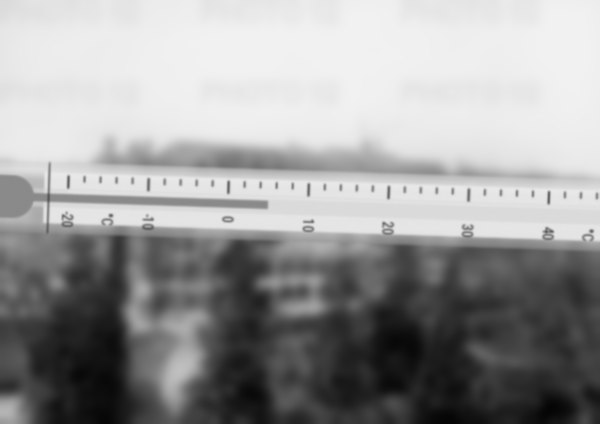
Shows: 5 °C
